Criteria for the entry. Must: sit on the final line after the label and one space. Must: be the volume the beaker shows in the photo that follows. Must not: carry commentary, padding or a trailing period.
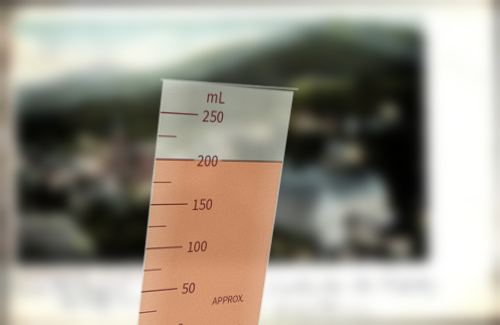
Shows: 200 mL
